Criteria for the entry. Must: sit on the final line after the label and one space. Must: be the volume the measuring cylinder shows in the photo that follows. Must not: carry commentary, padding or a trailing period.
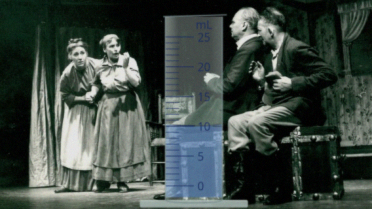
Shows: 10 mL
